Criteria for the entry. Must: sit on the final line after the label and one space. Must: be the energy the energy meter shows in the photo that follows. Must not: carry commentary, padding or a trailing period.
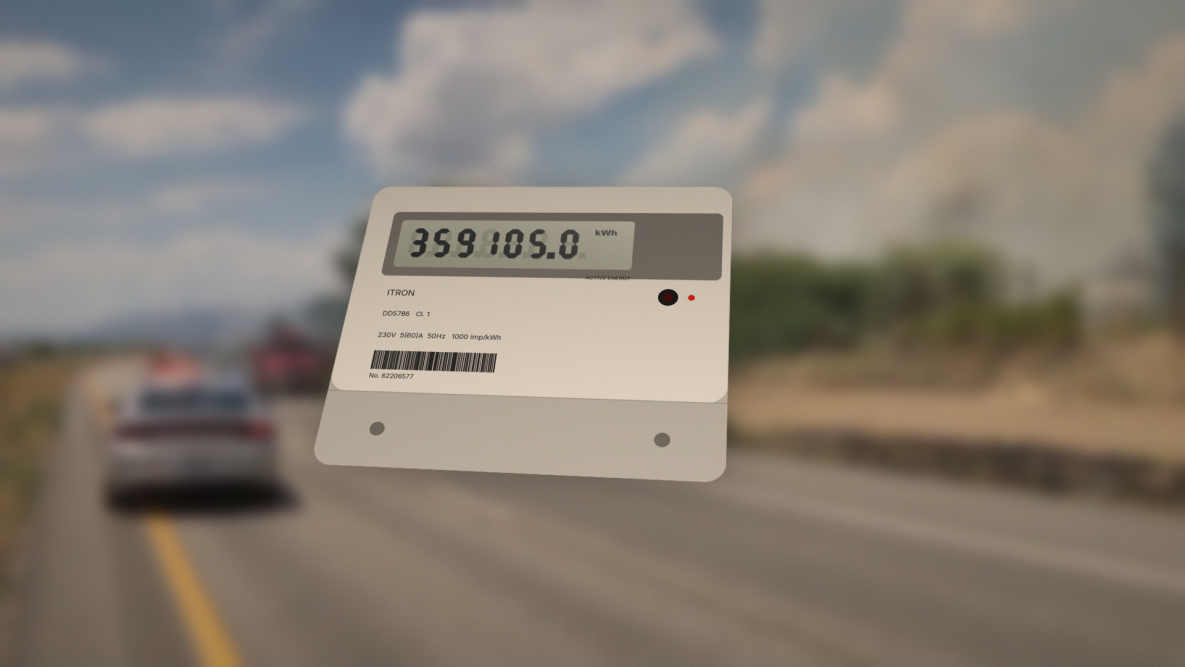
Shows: 359105.0 kWh
